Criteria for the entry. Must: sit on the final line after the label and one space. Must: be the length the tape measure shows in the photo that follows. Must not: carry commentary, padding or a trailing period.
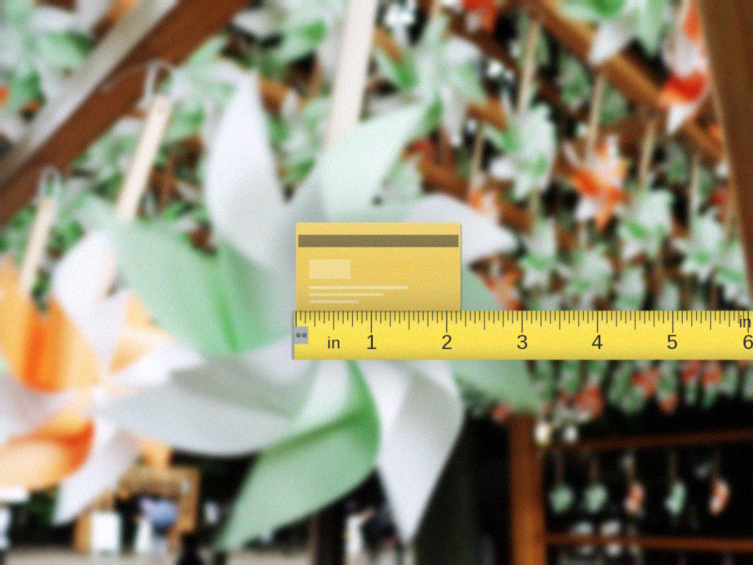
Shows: 2.1875 in
